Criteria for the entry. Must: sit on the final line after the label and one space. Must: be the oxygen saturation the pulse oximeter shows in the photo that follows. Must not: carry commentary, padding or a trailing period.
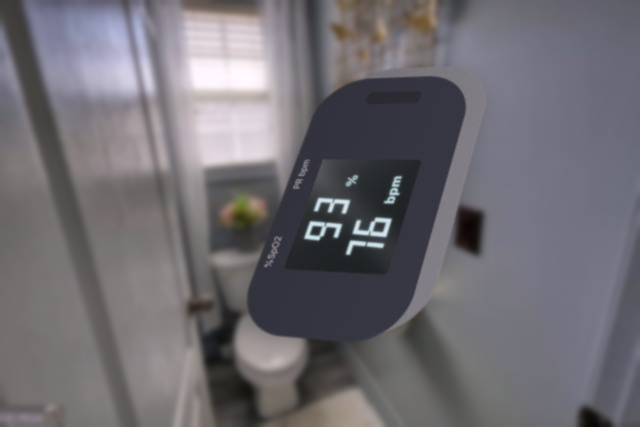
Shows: 93 %
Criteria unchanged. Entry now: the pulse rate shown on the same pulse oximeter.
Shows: 76 bpm
